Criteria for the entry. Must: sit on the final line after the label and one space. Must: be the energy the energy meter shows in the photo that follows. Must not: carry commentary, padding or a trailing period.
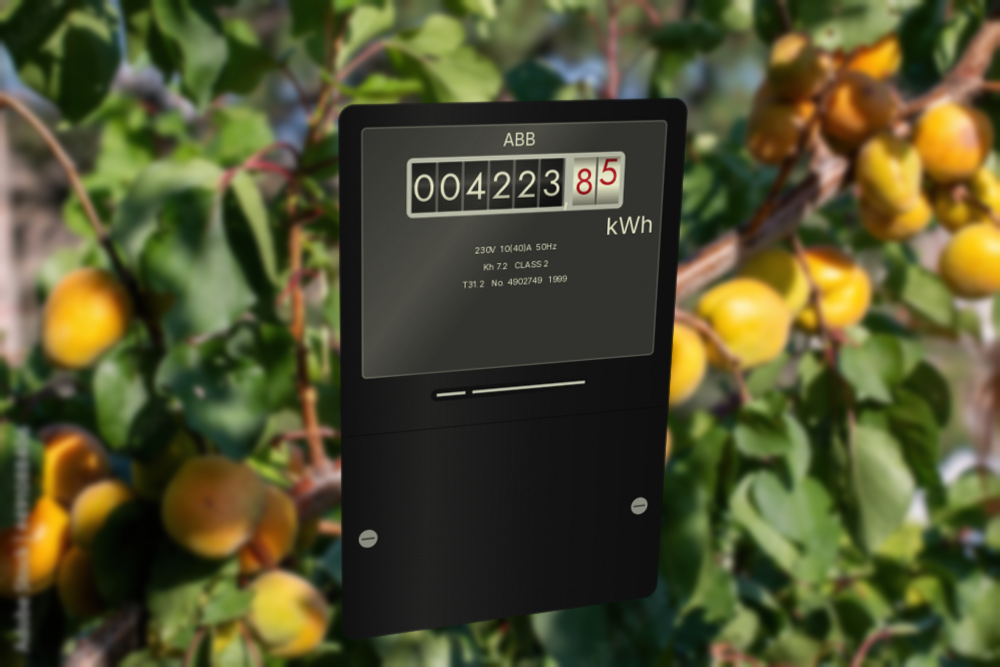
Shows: 4223.85 kWh
